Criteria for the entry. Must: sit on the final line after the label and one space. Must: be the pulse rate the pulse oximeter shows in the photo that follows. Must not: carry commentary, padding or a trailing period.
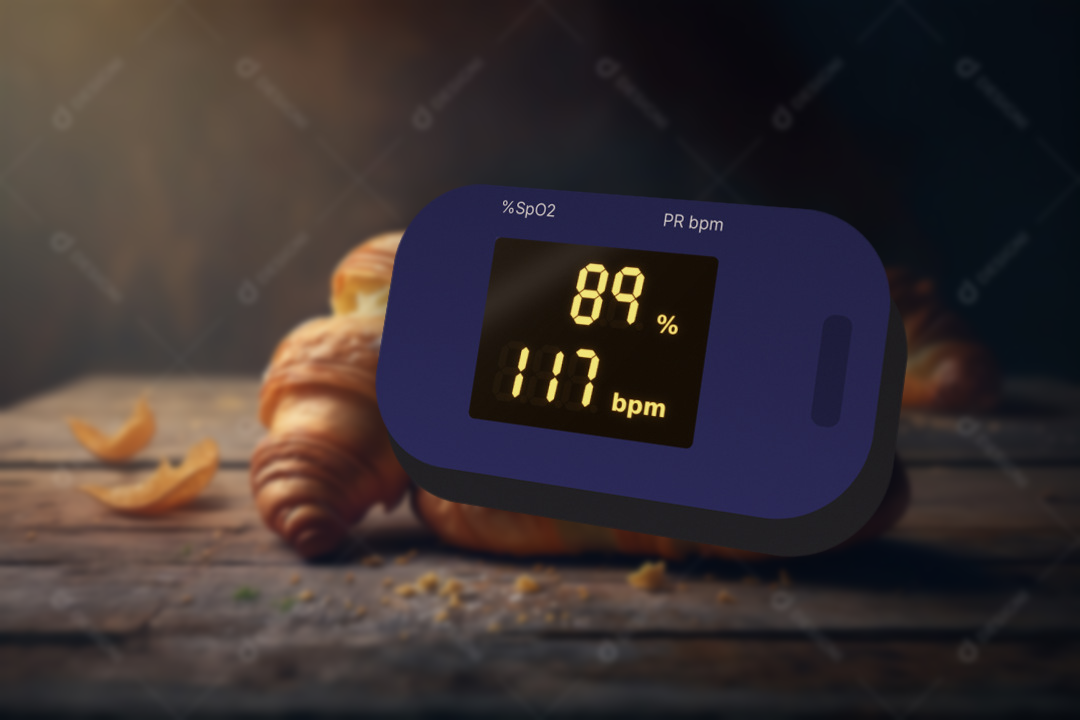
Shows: 117 bpm
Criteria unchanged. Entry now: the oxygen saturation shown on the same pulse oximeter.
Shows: 89 %
